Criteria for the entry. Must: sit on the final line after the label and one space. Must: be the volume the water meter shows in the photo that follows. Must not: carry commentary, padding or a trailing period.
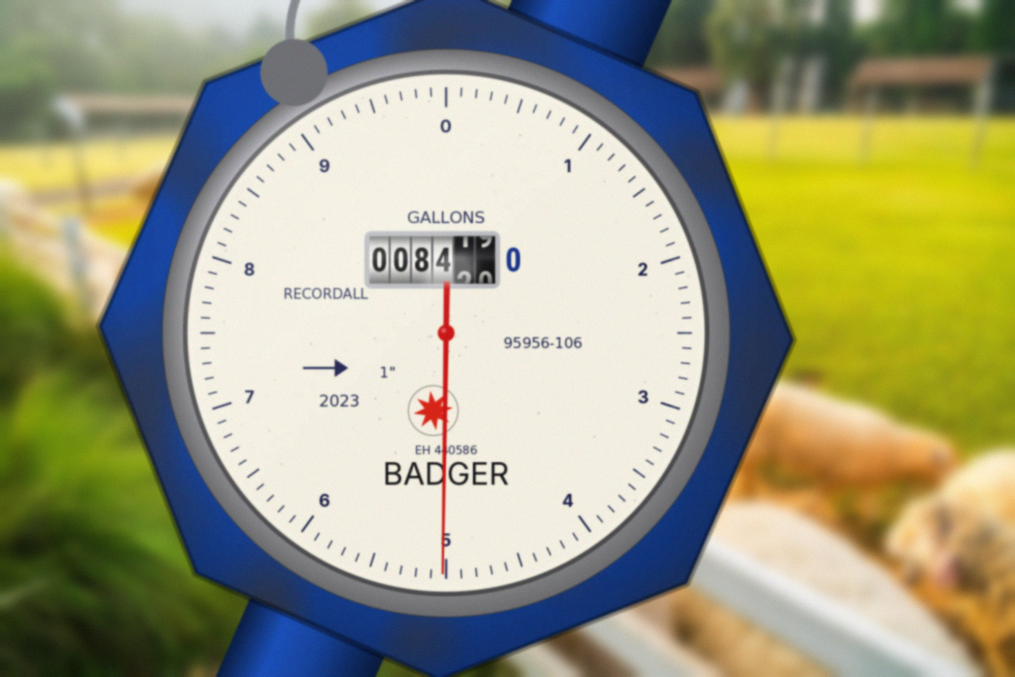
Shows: 84195.0 gal
